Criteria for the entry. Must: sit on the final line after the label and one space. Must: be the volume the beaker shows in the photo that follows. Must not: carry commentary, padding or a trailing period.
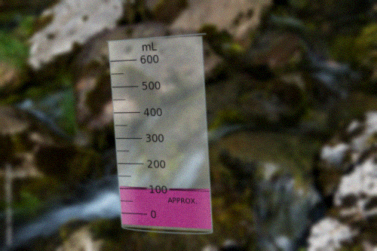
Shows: 100 mL
